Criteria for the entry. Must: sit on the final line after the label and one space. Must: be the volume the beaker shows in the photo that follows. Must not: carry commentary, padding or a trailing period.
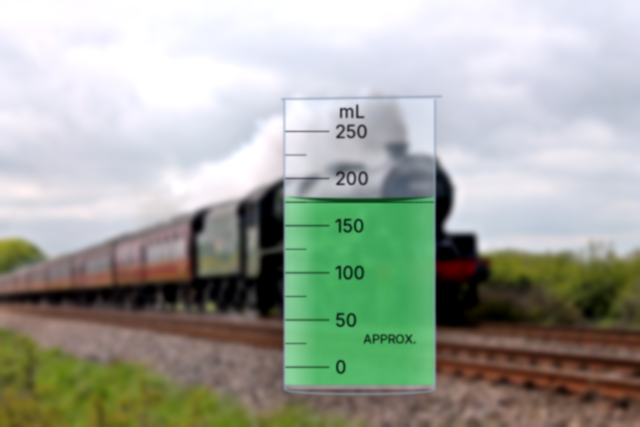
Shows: 175 mL
